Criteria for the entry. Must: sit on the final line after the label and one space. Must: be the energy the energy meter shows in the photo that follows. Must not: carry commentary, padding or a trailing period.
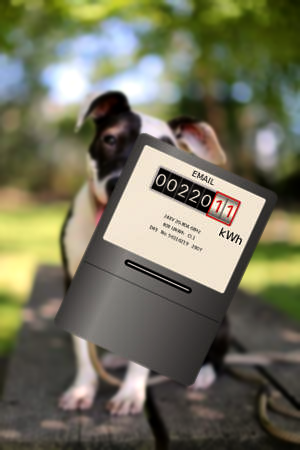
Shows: 220.11 kWh
